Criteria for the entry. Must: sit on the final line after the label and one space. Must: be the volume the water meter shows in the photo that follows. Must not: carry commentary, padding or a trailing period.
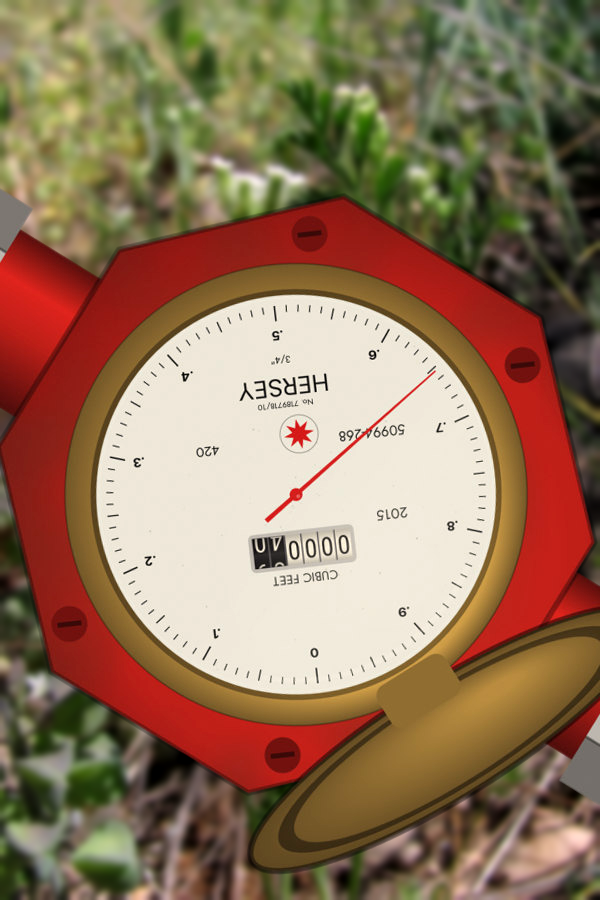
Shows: 39.65 ft³
